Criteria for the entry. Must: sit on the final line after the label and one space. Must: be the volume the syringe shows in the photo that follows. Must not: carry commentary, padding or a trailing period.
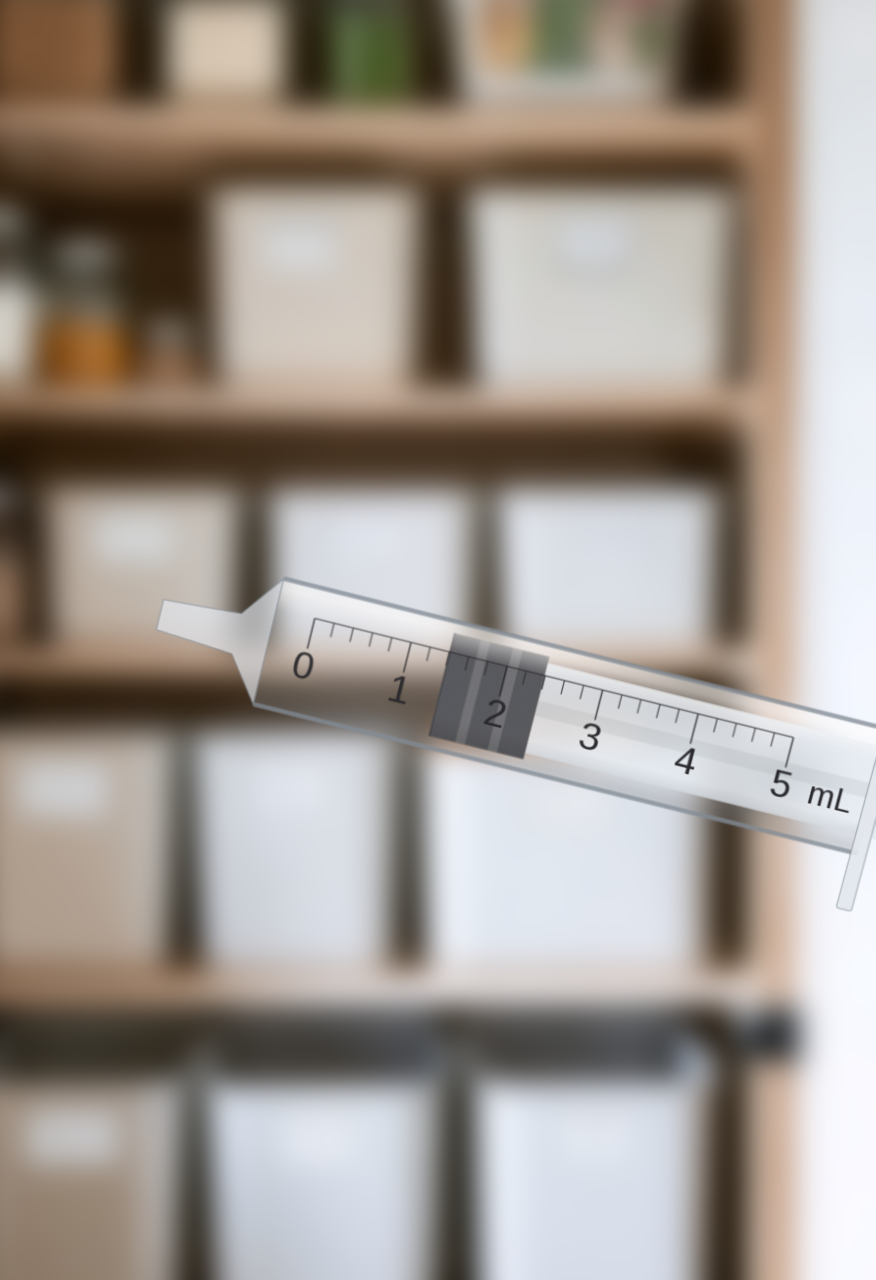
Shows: 1.4 mL
